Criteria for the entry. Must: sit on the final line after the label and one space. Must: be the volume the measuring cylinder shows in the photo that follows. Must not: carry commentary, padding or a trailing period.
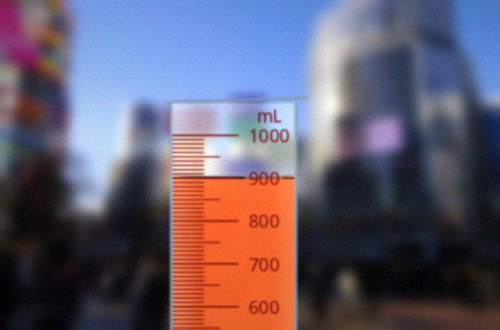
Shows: 900 mL
